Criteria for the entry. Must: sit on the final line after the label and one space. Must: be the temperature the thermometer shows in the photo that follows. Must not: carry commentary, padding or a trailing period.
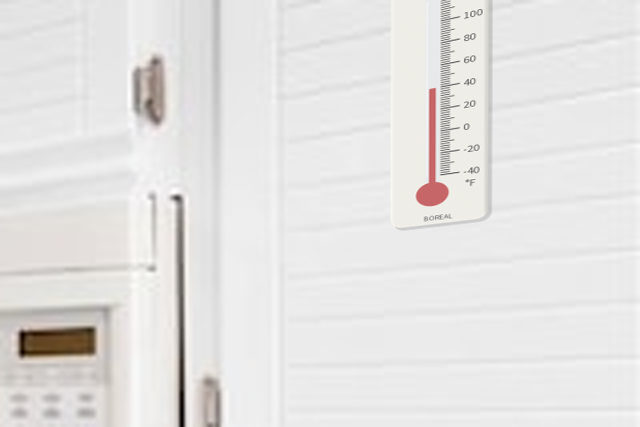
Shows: 40 °F
